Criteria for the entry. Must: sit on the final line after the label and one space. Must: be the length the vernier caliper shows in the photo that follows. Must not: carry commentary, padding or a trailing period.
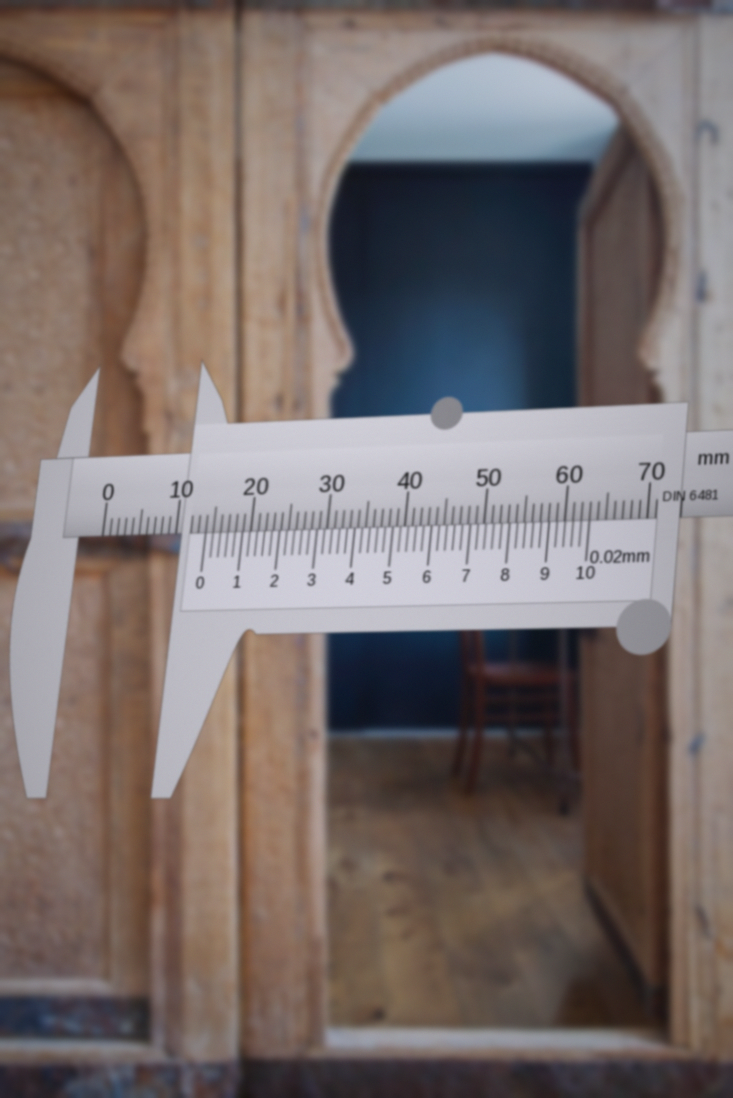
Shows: 14.0 mm
